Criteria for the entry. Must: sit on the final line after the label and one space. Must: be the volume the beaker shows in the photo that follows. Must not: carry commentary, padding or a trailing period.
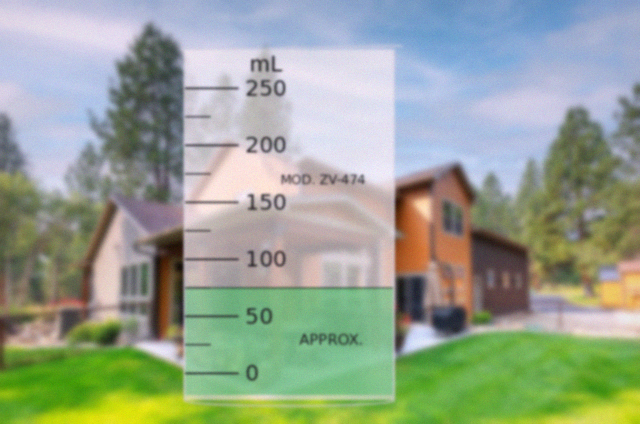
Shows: 75 mL
